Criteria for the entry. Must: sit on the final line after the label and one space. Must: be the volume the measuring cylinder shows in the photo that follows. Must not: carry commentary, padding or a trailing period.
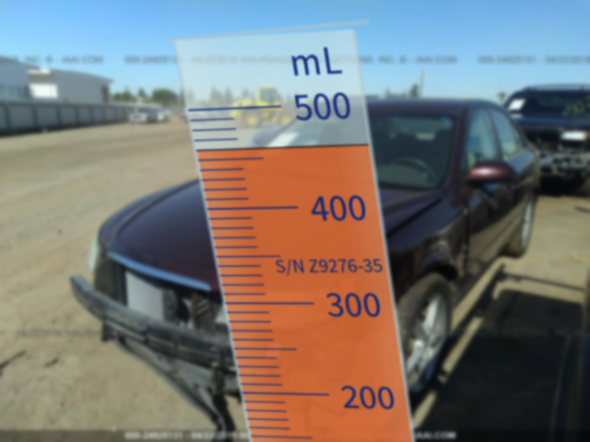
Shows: 460 mL
